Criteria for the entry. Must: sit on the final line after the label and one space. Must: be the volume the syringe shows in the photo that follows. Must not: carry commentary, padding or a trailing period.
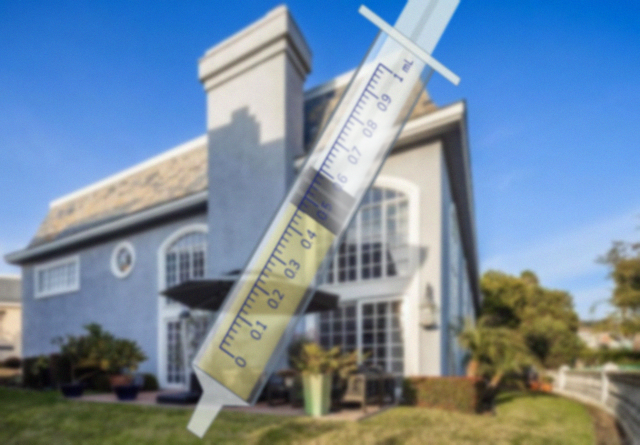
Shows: 0.46 mL
